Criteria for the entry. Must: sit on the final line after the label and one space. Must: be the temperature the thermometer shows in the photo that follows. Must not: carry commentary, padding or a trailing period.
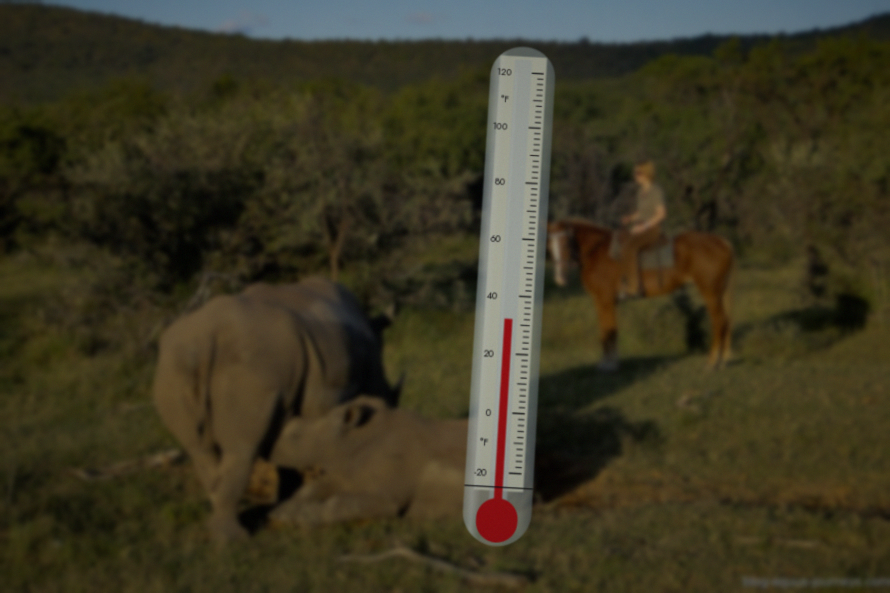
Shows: 32 °F
